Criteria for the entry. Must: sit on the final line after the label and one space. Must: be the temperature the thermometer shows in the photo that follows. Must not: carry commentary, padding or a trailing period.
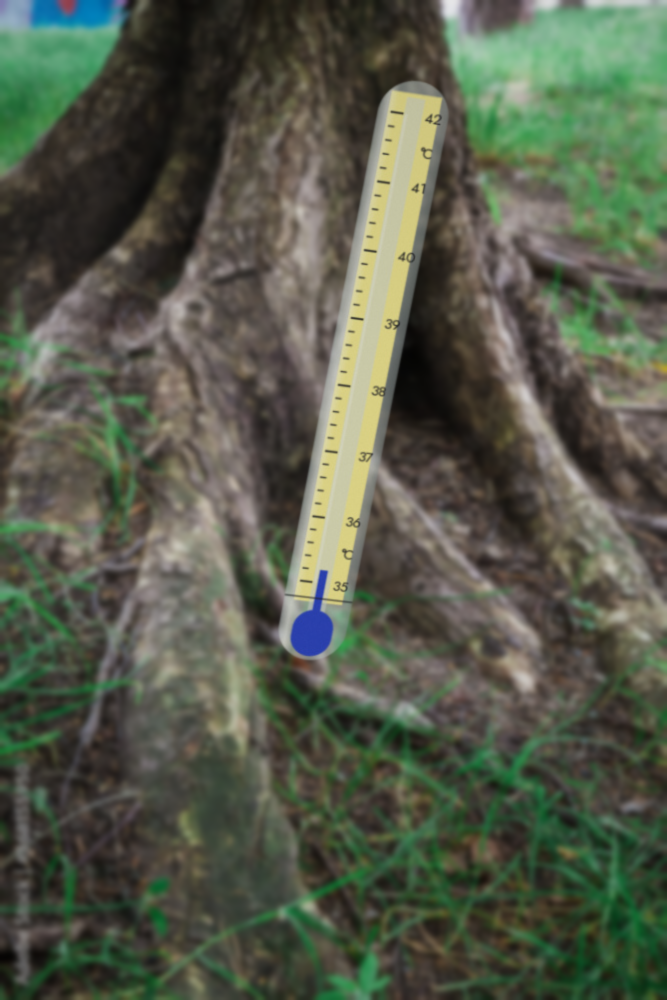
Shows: 35.2 °C
